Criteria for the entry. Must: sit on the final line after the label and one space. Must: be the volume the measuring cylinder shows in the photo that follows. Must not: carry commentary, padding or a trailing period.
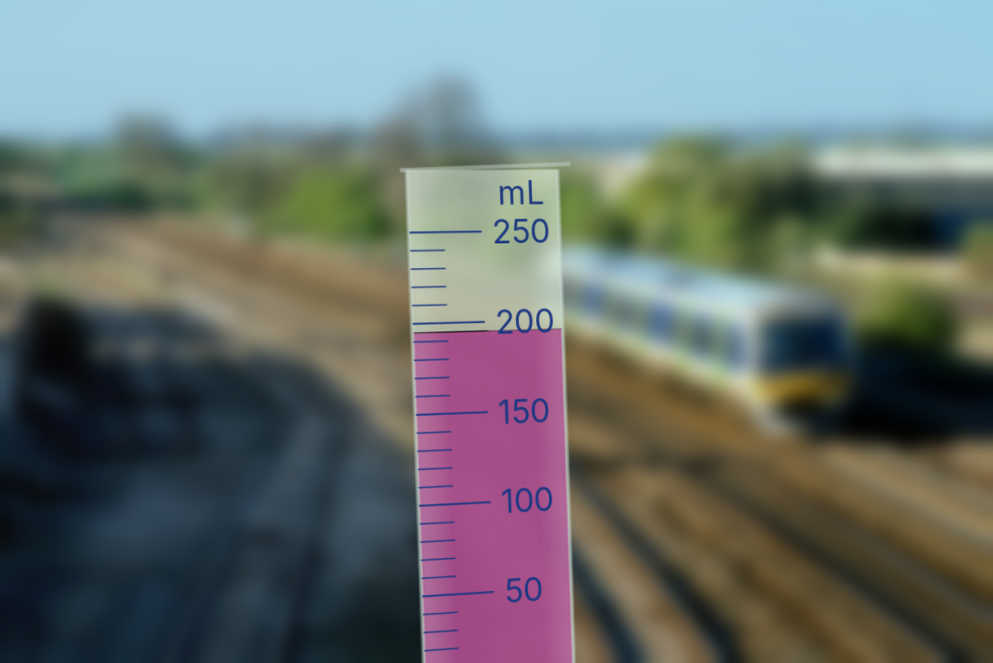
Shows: 195 mL
